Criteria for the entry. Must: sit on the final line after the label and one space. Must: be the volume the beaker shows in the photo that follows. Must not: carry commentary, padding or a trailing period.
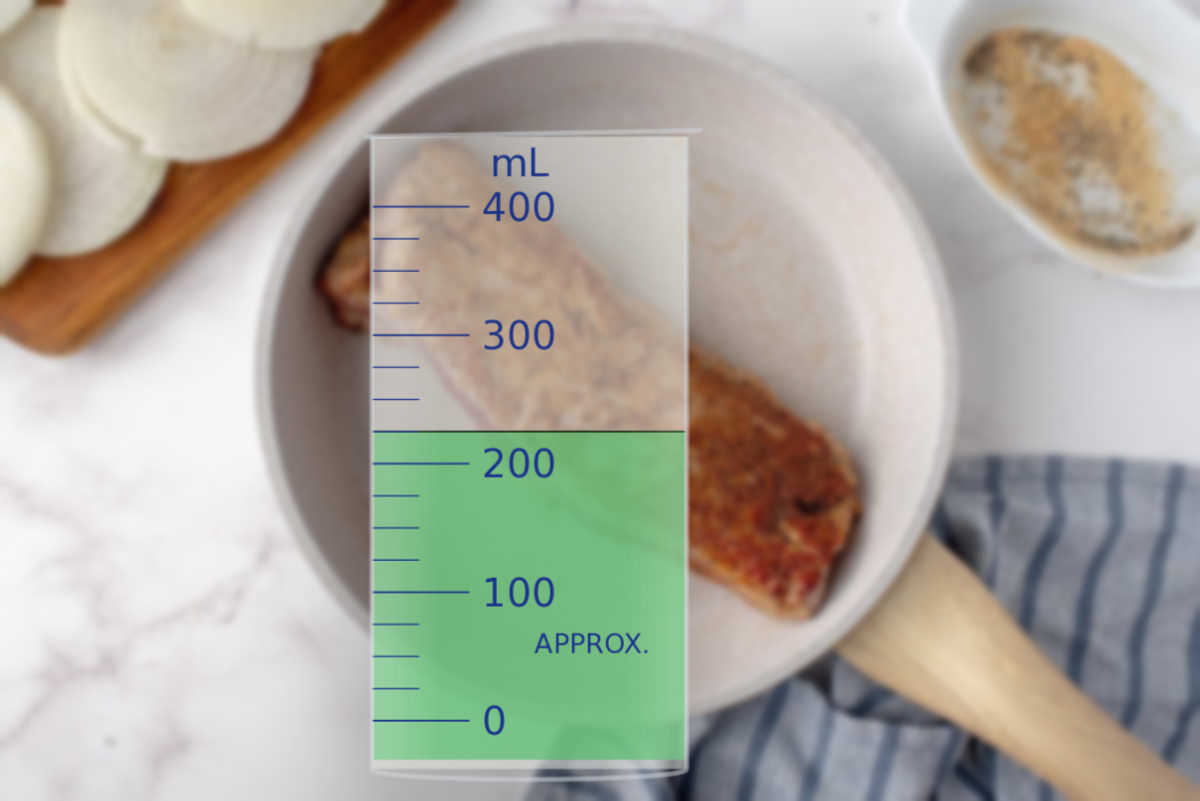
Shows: 225 mL
